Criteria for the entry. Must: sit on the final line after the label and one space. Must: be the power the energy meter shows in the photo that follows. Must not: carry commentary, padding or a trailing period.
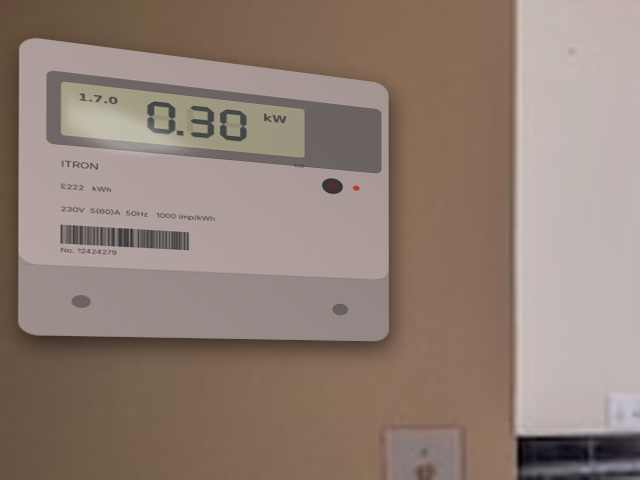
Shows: 0.30 kW
